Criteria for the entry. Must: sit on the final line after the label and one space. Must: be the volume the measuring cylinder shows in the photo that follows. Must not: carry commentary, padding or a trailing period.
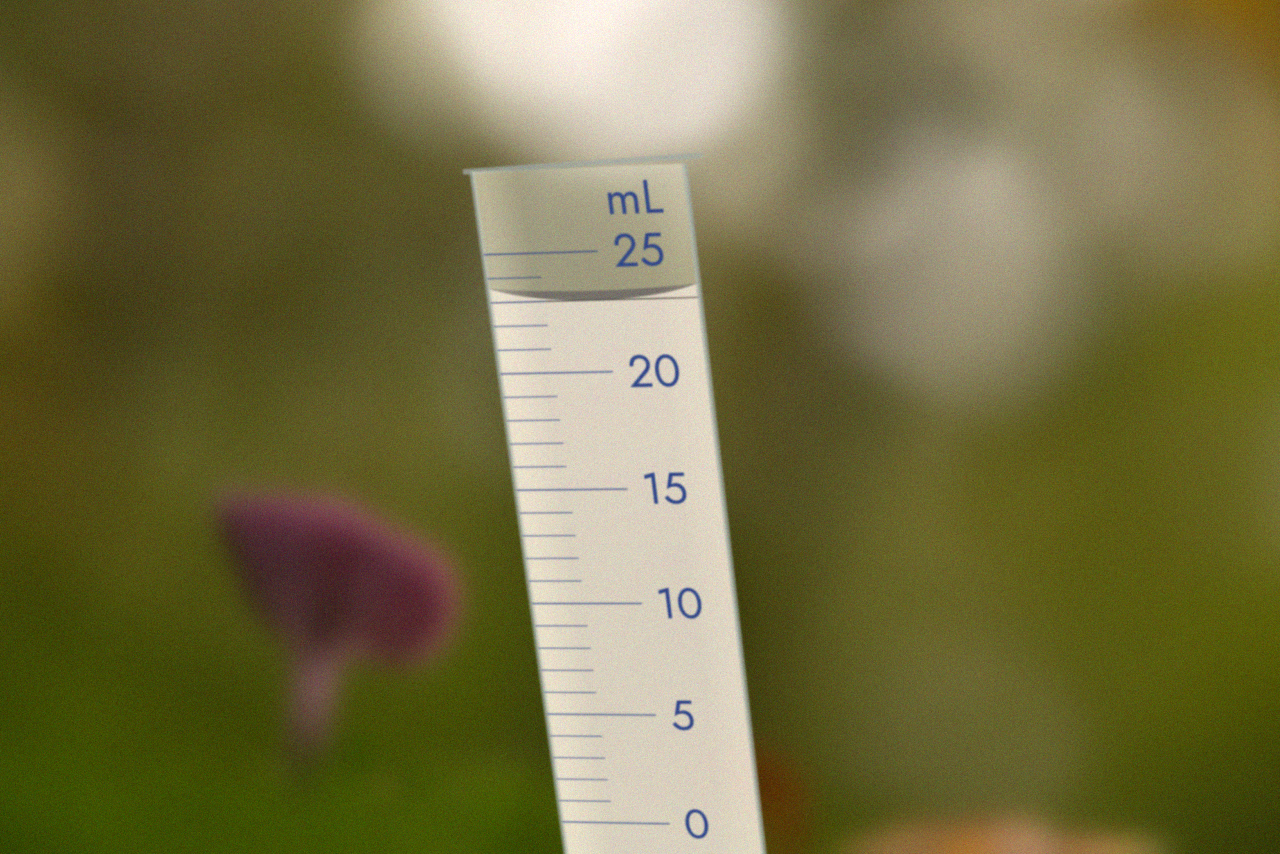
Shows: 23 mL
